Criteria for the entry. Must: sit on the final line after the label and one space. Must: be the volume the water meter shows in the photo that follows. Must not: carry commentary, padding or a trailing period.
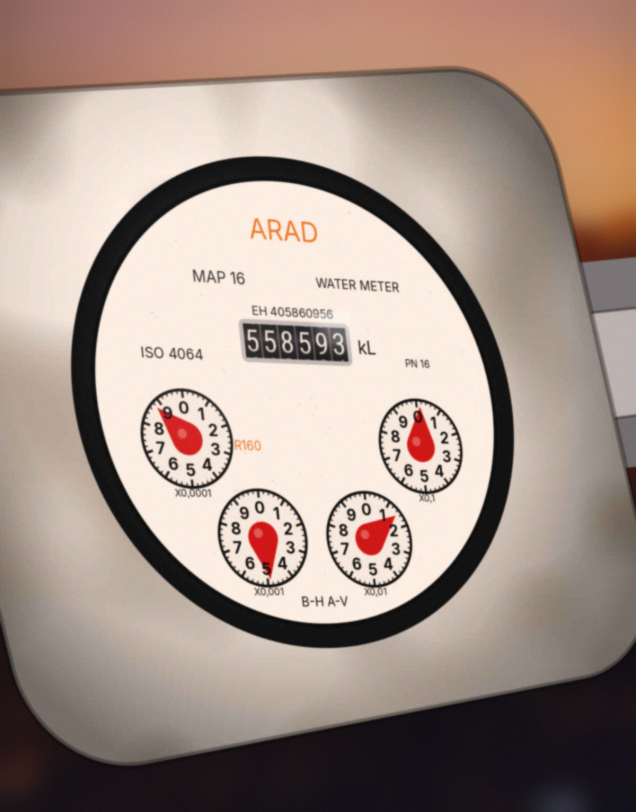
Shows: 558593.0148 kL
